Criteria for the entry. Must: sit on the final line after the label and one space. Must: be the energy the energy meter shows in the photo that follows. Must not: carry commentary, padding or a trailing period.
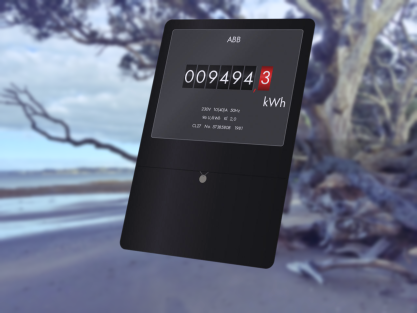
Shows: 9494.3 kWh
